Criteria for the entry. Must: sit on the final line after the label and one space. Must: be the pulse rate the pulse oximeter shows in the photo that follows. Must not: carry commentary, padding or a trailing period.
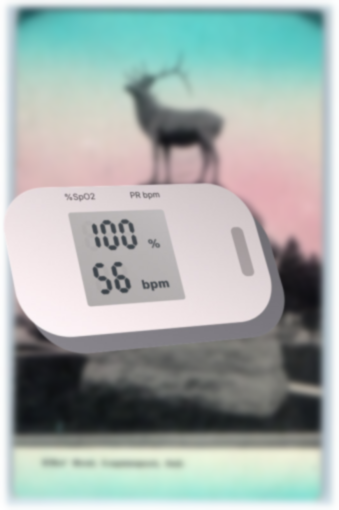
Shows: 56 bpm
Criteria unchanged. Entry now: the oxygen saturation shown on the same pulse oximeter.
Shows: 100 %
